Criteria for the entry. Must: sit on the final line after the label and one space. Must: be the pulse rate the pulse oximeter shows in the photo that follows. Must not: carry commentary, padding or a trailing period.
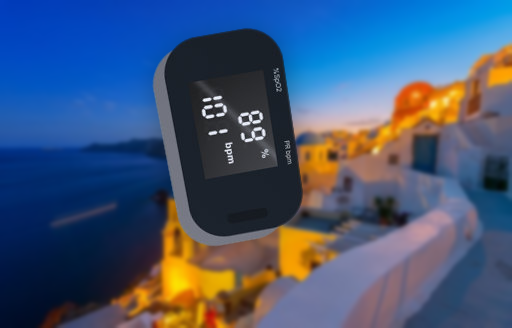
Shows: 101 bpm
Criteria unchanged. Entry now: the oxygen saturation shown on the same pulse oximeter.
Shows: 89 %
